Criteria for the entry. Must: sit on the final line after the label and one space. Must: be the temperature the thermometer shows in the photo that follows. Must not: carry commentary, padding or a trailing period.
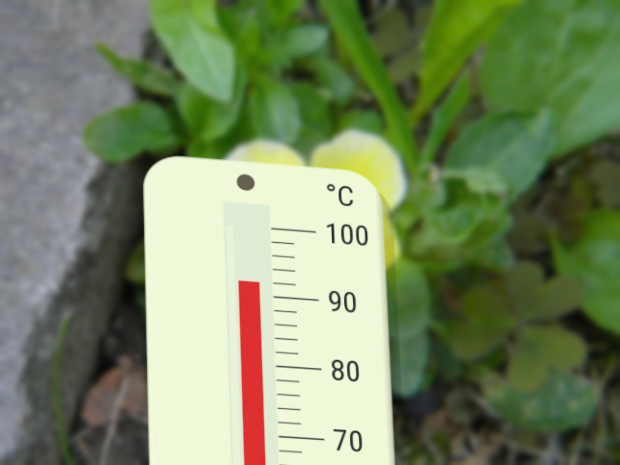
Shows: 92 °C
